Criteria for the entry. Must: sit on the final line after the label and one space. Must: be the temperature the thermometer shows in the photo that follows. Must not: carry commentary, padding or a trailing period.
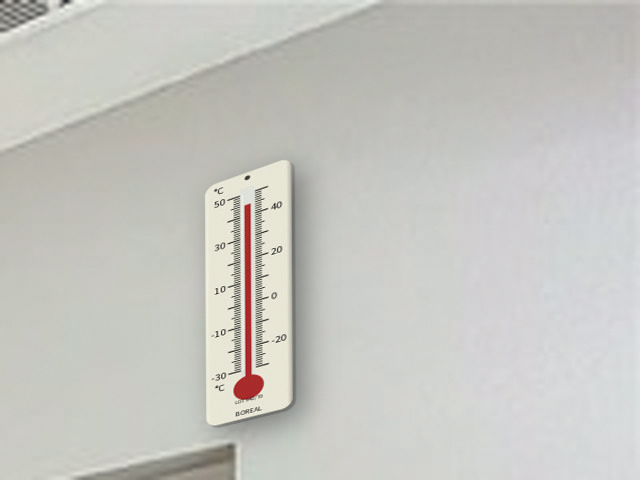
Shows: 45 °C
